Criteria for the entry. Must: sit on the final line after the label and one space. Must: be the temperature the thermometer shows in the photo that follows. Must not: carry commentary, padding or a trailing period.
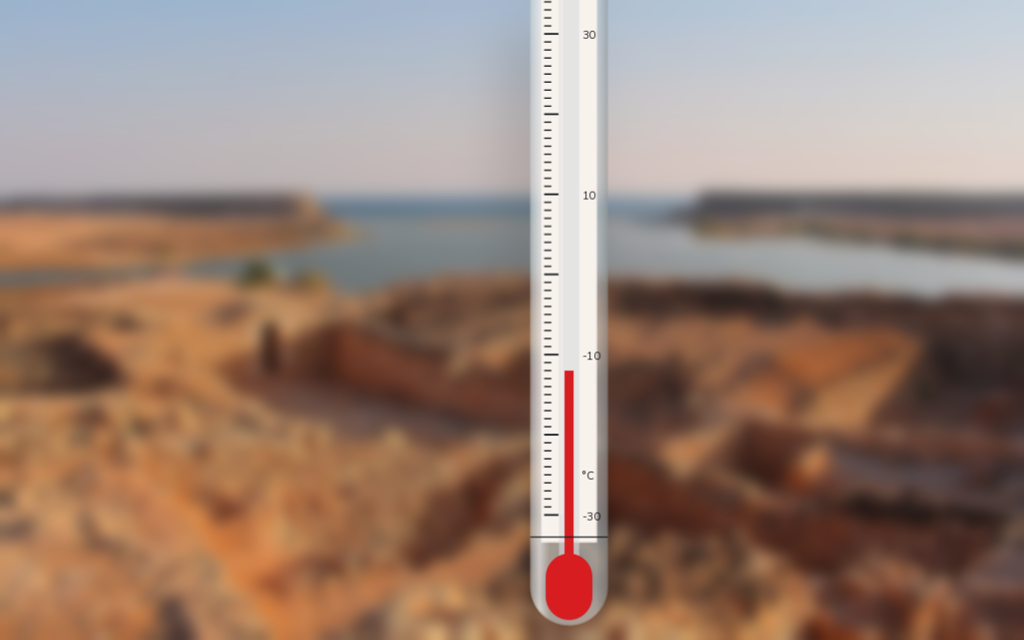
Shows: -12 °C
